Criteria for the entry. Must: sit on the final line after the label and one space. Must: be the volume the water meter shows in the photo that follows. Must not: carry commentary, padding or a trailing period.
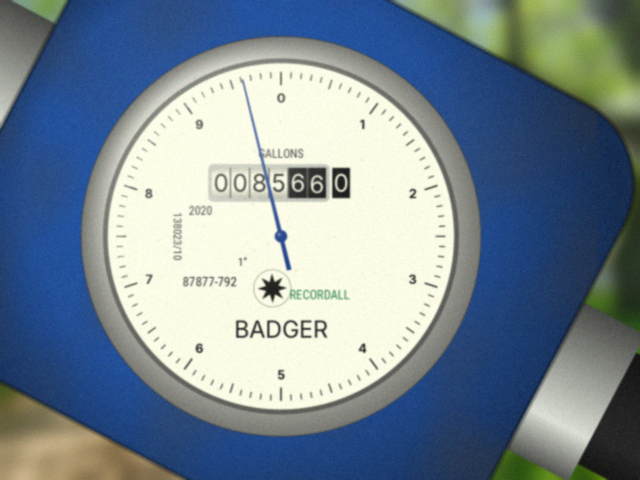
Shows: 85659.6 gal
